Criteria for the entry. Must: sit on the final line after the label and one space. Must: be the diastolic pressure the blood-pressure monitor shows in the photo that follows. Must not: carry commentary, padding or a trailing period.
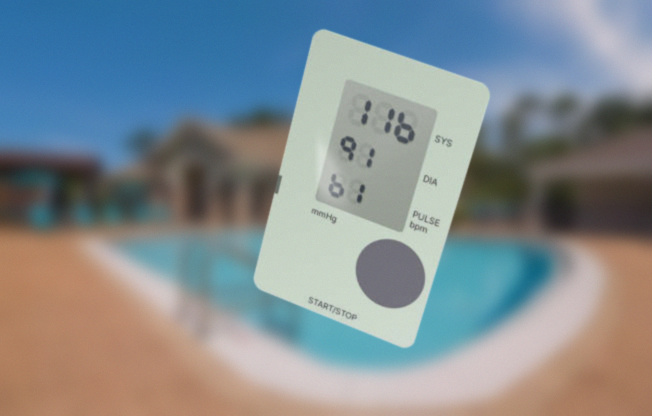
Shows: 91 mmHg
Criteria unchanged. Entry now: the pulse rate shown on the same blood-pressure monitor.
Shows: 61 bpm
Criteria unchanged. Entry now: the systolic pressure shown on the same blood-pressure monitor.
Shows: 116 mmHg
